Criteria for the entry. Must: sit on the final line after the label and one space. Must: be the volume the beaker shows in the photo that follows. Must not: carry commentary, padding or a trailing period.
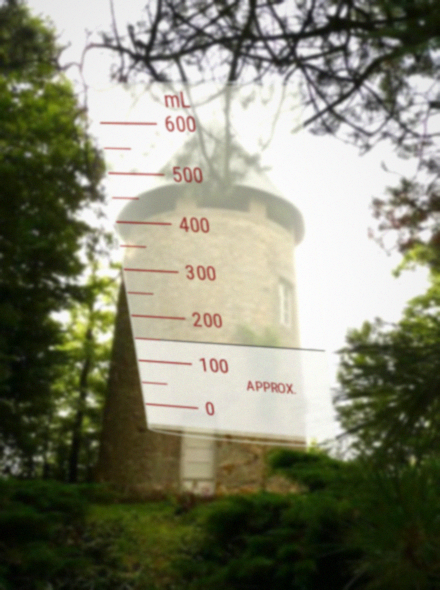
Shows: 150 mL
